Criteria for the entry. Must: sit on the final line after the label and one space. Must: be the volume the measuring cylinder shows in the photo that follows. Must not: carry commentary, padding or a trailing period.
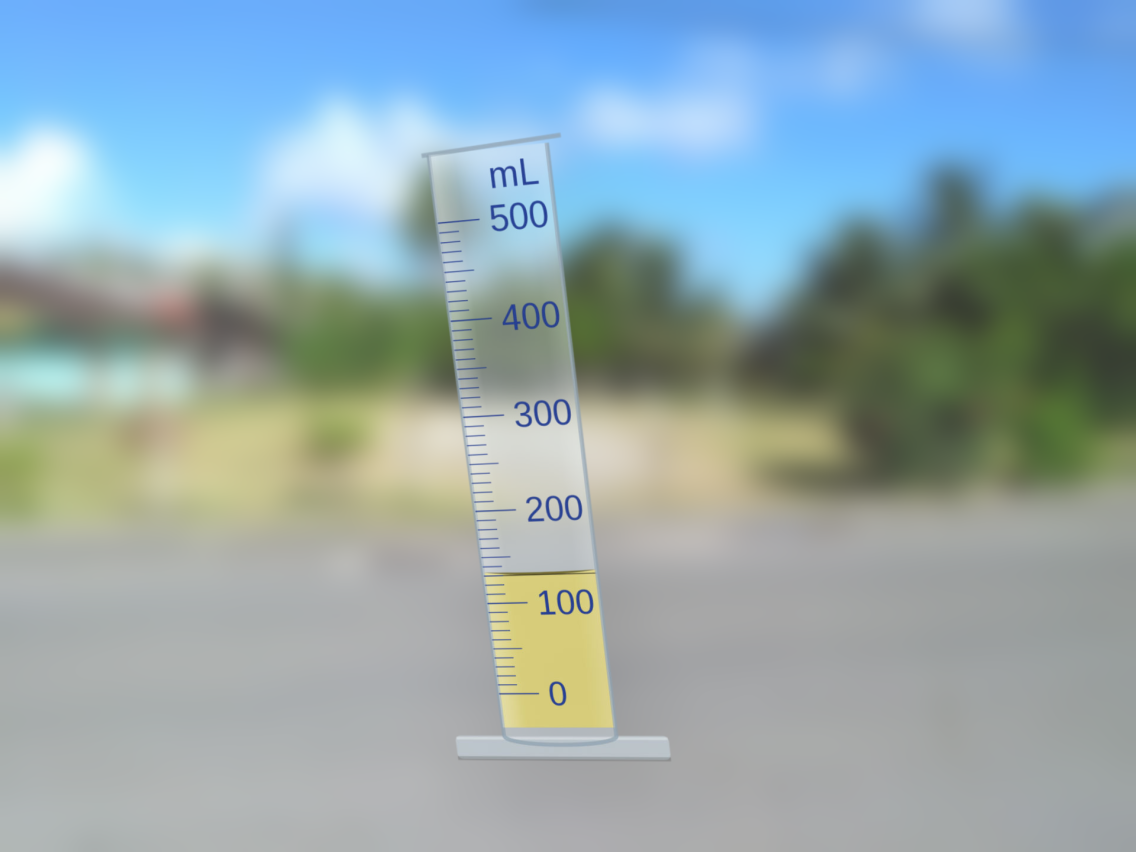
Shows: 130 mL
